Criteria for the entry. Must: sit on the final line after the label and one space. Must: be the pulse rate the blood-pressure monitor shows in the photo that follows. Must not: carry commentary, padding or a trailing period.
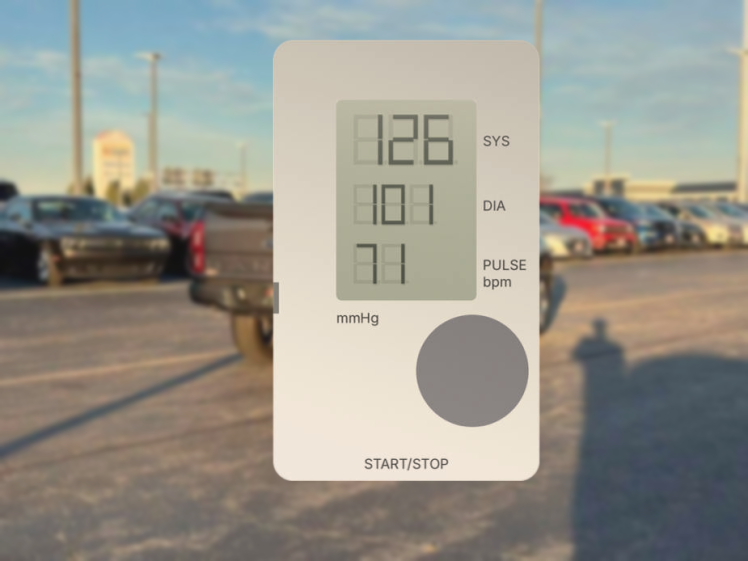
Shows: 71 bpm
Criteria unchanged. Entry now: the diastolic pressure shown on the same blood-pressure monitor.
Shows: 101 mmHg
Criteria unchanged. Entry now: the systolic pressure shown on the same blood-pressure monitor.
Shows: 126 mmHg
